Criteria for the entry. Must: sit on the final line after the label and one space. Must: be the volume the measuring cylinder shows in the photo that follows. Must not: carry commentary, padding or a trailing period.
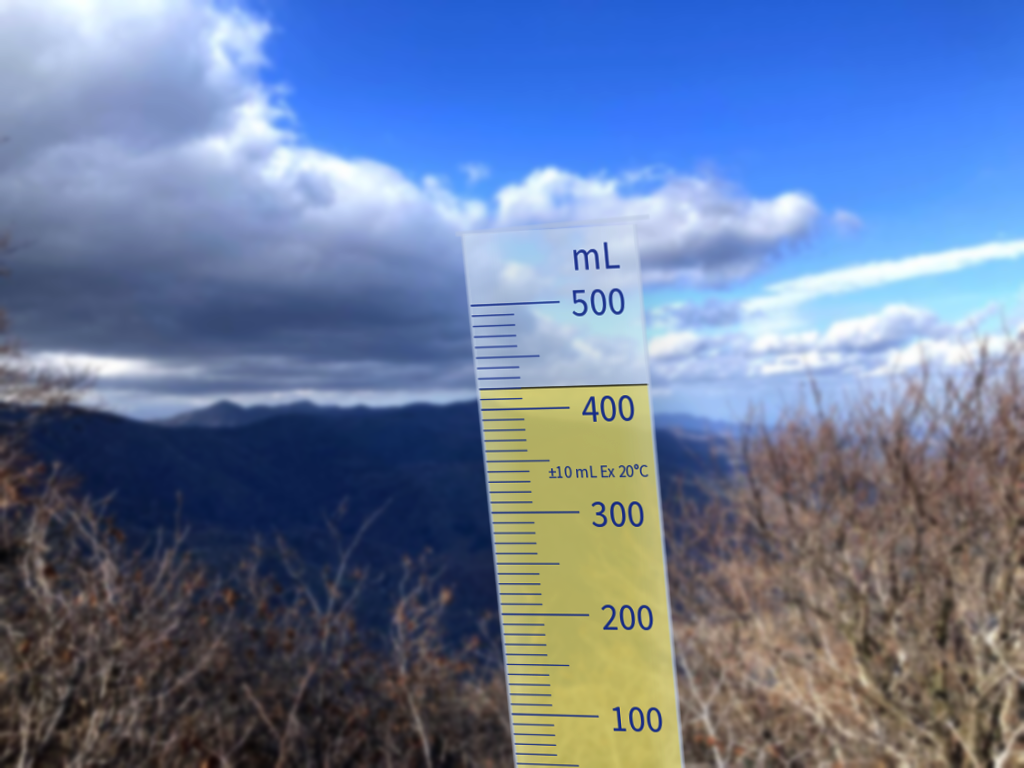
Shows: 420 mL
